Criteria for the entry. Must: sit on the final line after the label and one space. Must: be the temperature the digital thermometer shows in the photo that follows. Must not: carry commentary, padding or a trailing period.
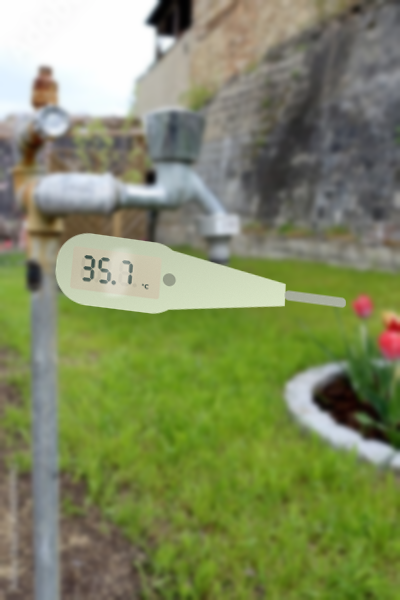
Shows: 35.7 °C
